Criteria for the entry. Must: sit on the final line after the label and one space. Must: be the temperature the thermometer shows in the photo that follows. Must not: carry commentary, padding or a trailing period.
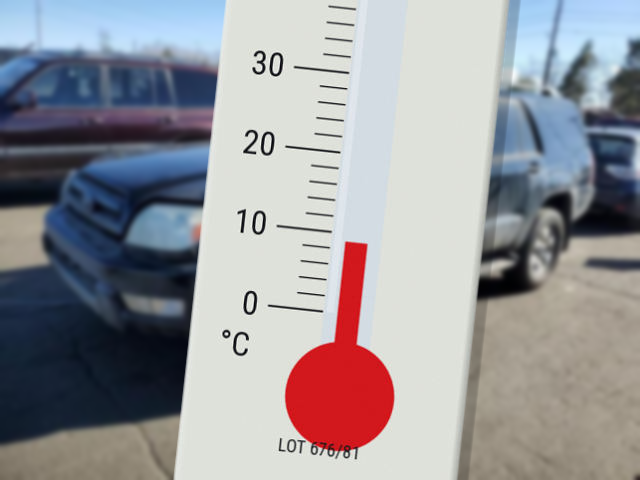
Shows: 9 °C
